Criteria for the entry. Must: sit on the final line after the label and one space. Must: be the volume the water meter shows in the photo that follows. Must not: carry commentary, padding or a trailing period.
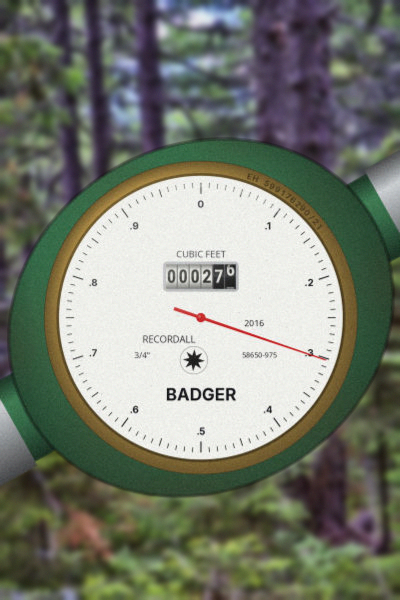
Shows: 276.30 ft³
